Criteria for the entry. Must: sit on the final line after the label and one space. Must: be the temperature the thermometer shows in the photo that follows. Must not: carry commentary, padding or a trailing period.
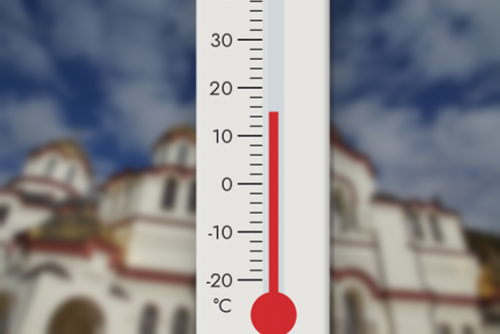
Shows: 15 °C
